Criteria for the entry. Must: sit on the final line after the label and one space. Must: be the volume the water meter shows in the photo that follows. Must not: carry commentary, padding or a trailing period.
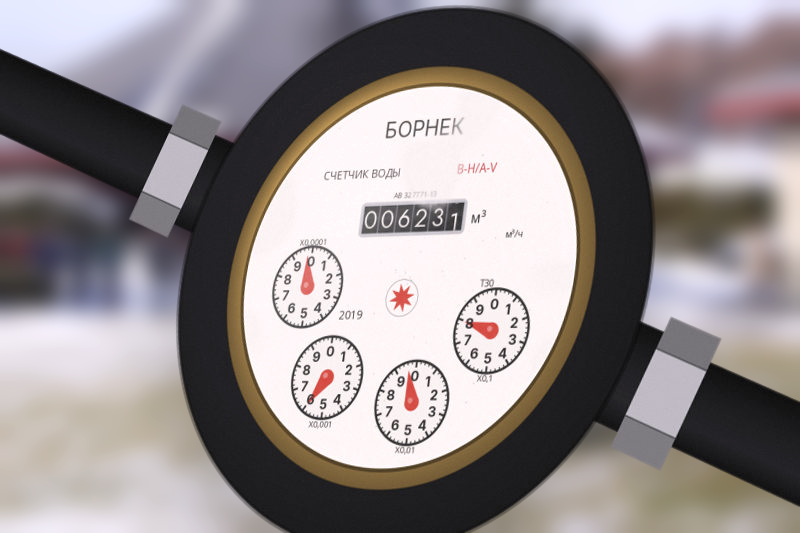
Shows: 6230.7959 m³
